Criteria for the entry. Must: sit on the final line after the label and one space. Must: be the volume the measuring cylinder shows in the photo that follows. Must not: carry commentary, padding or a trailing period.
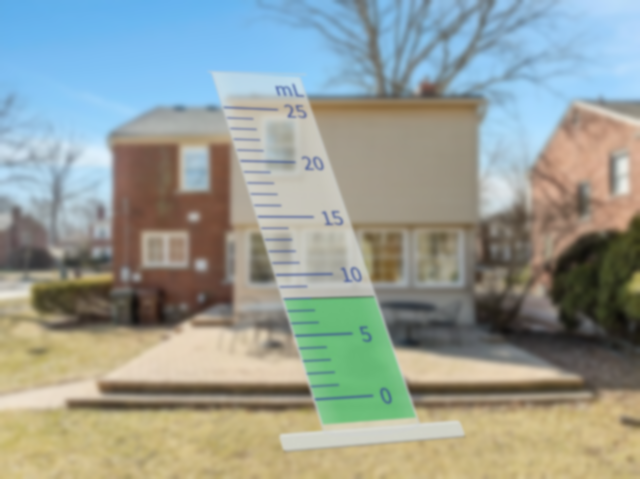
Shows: 8 mL
